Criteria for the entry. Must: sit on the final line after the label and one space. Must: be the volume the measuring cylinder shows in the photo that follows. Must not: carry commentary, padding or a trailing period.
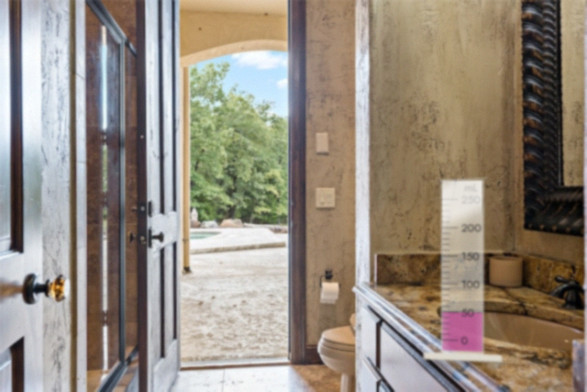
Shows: 50 mL
